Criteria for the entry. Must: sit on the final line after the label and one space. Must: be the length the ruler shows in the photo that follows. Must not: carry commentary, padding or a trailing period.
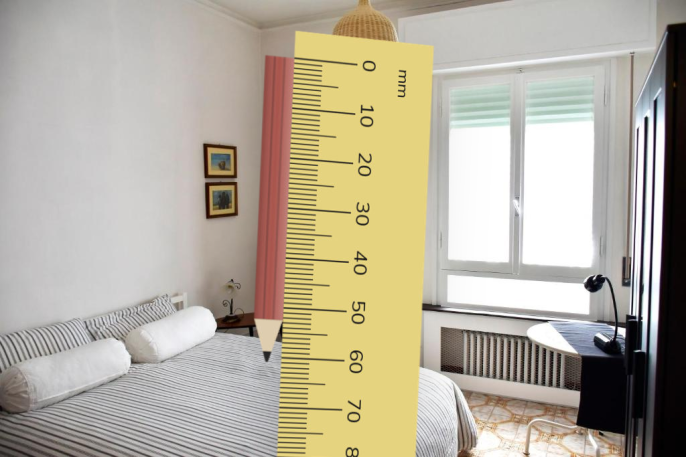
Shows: 61 mm
